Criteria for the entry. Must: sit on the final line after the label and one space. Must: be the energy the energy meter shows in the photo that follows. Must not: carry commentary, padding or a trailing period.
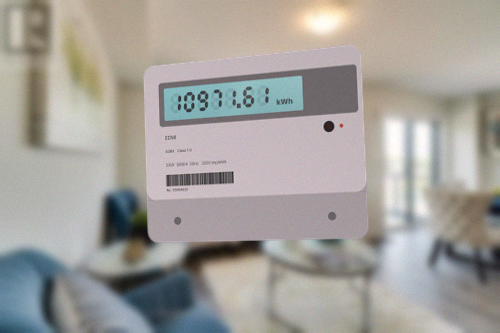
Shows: 10971.61 kWh
